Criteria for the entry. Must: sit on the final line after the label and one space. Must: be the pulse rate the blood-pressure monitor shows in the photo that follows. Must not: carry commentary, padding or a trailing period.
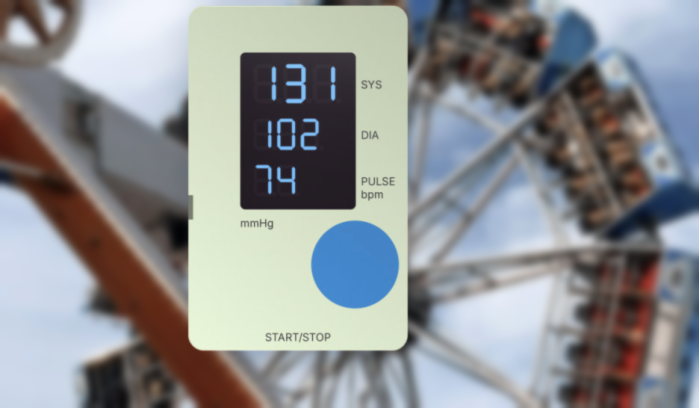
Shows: 74 bpm
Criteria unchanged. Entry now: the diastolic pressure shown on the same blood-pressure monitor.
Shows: 102 mmHg
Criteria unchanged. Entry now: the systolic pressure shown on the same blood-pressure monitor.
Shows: 131 mmHg
